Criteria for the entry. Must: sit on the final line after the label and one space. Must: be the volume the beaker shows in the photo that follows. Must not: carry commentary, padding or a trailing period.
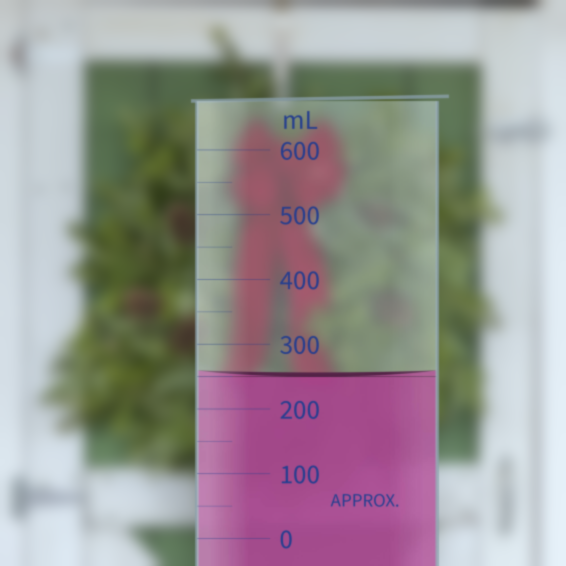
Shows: 250 mL
